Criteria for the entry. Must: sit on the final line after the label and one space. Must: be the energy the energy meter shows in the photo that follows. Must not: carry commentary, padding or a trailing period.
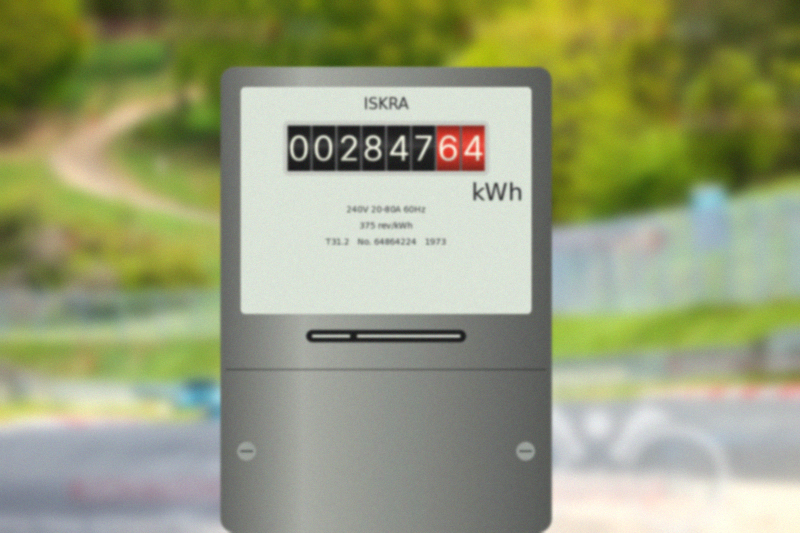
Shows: 2847.64 kWh
